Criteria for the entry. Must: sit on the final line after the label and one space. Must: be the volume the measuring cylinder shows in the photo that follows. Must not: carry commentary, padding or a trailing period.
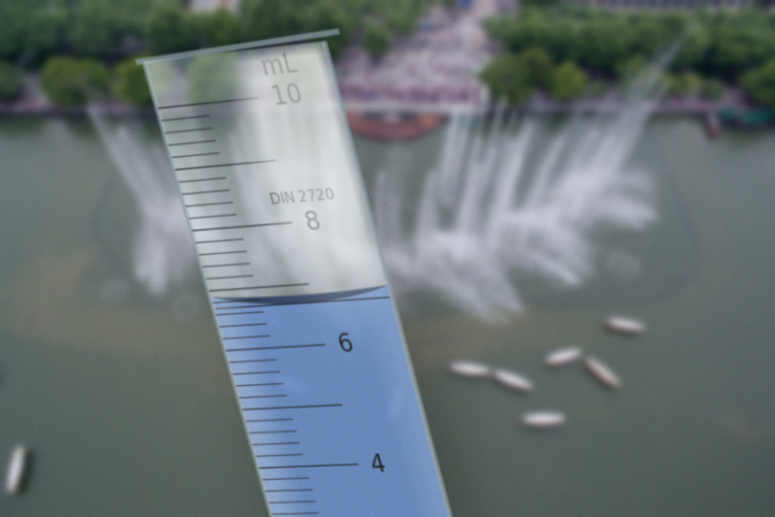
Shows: 6.7 mL
